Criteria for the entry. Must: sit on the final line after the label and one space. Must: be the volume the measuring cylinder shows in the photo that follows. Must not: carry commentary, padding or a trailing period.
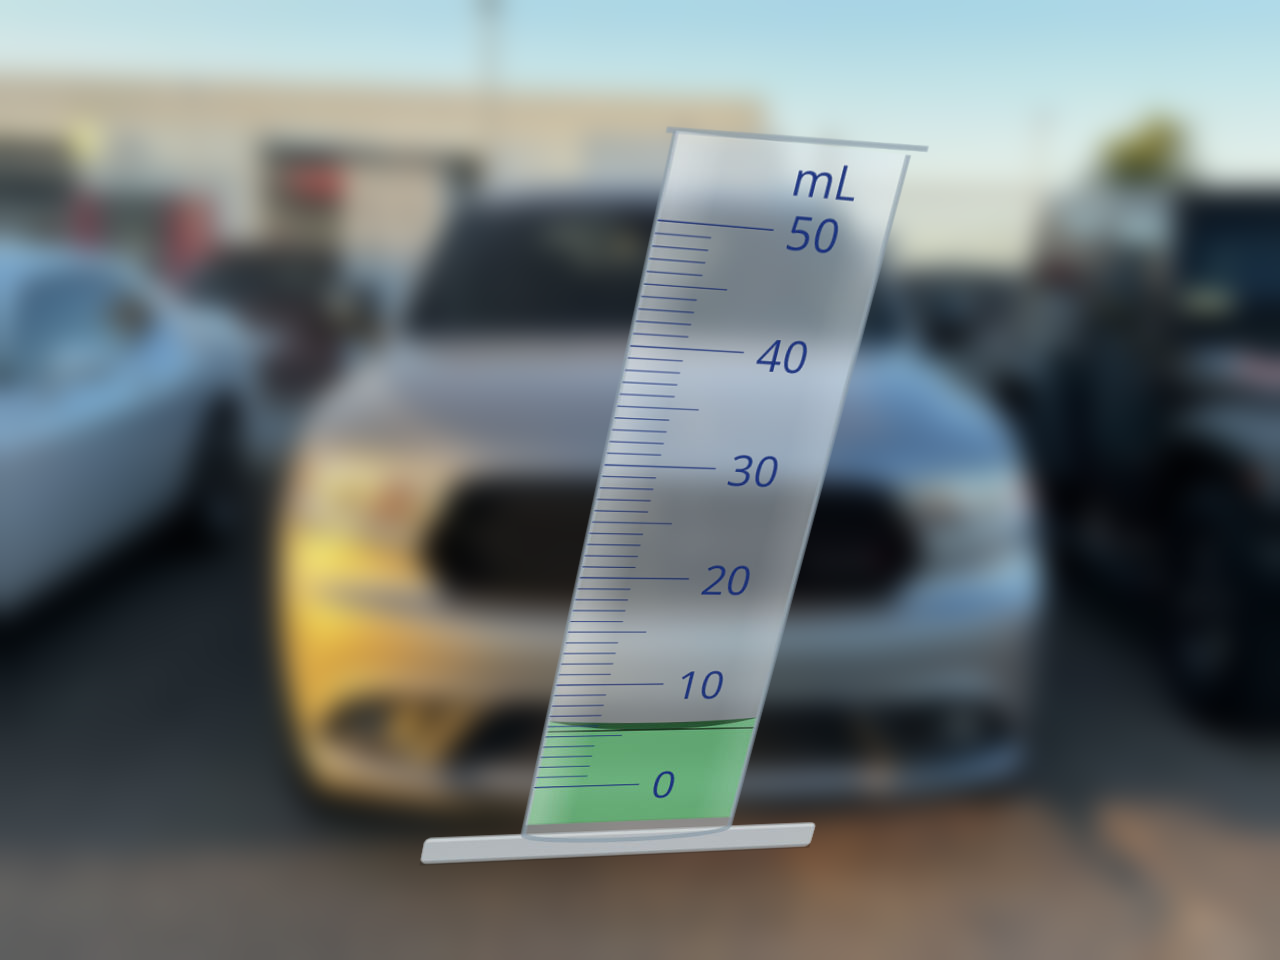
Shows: 5.5 mL
